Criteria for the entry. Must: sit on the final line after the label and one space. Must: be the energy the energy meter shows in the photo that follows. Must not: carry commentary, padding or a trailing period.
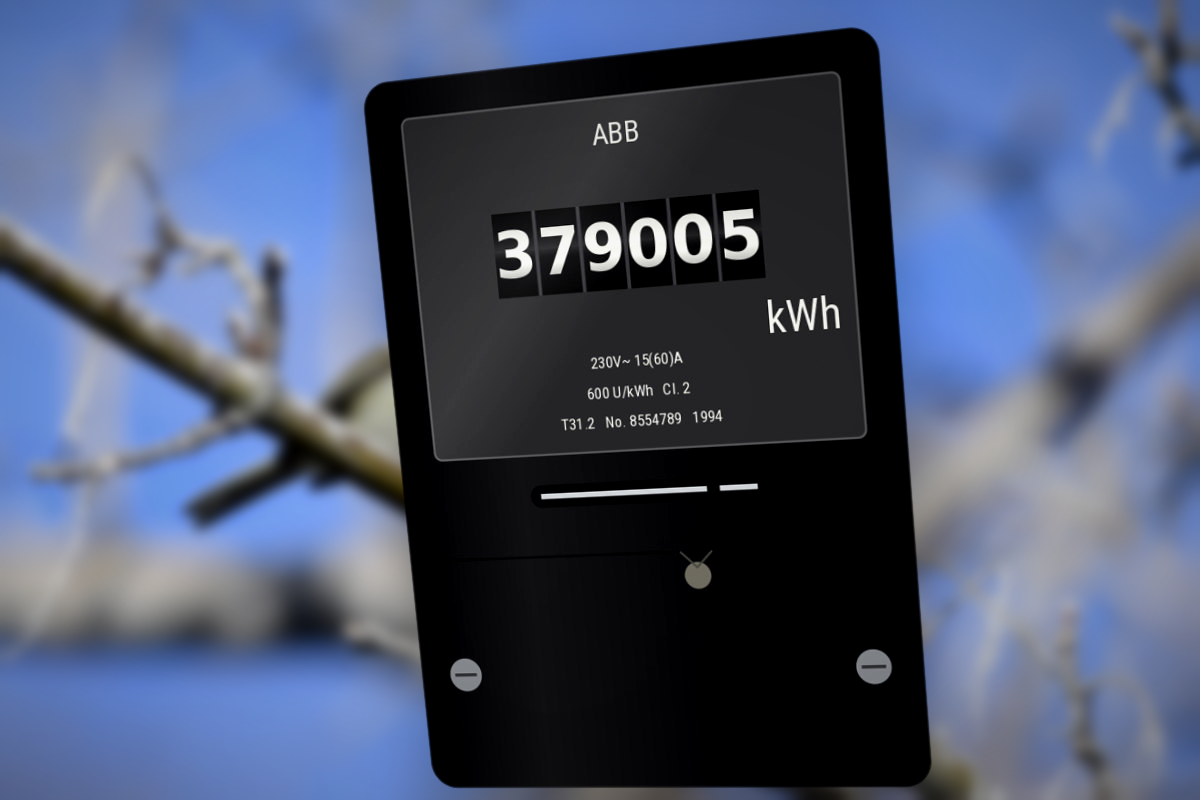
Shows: 379005 kWh
